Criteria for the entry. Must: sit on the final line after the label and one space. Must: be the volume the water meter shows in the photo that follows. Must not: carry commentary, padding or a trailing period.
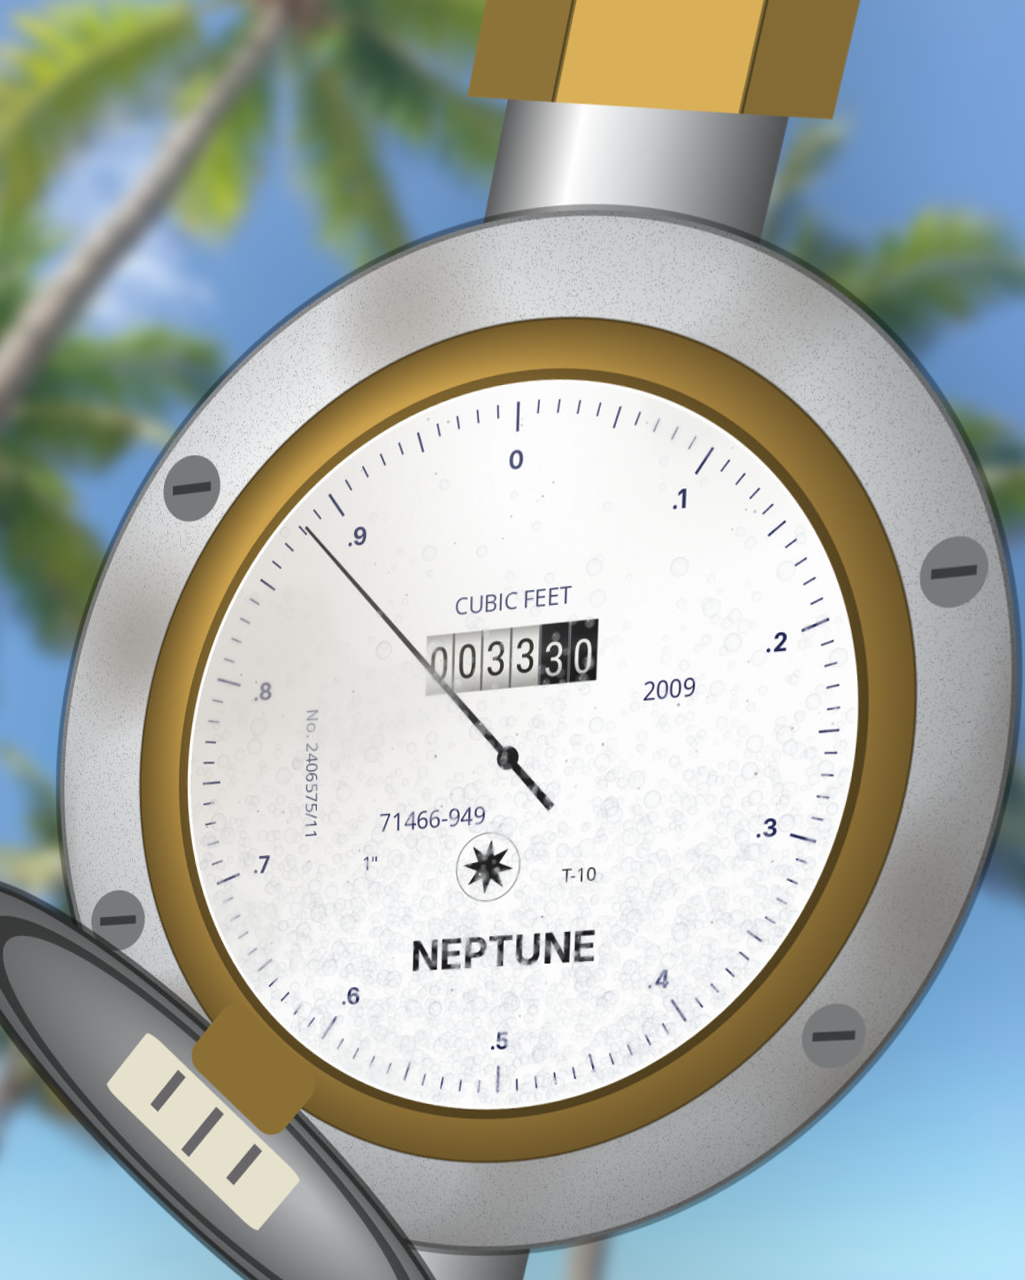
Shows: 3329.88 ft³
